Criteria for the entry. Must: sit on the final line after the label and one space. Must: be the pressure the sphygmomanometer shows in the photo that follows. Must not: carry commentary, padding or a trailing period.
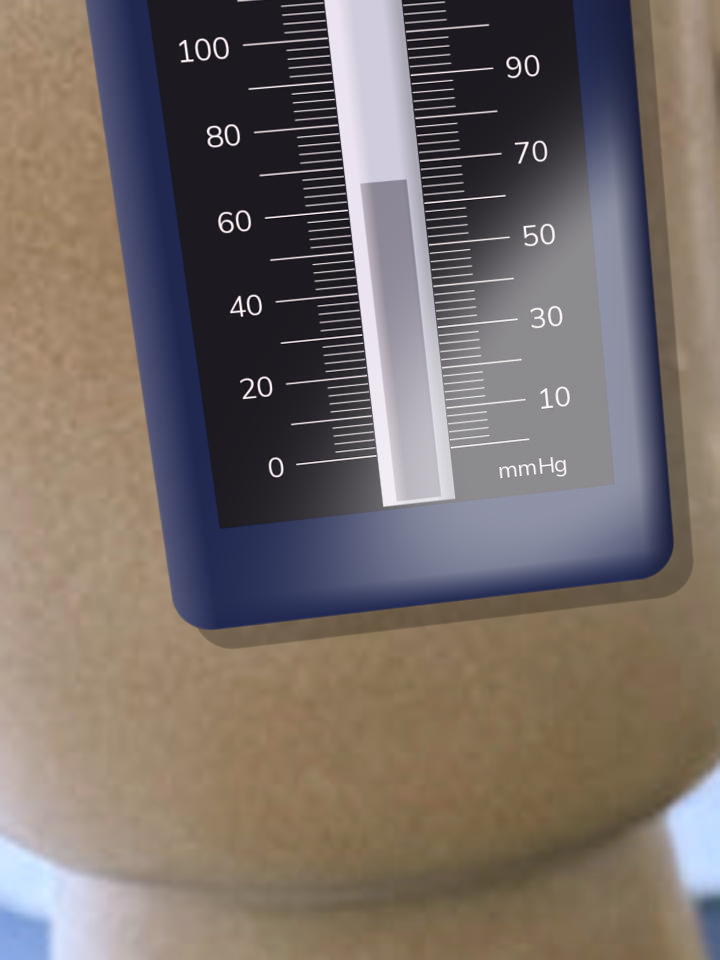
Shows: 66 mmHg
